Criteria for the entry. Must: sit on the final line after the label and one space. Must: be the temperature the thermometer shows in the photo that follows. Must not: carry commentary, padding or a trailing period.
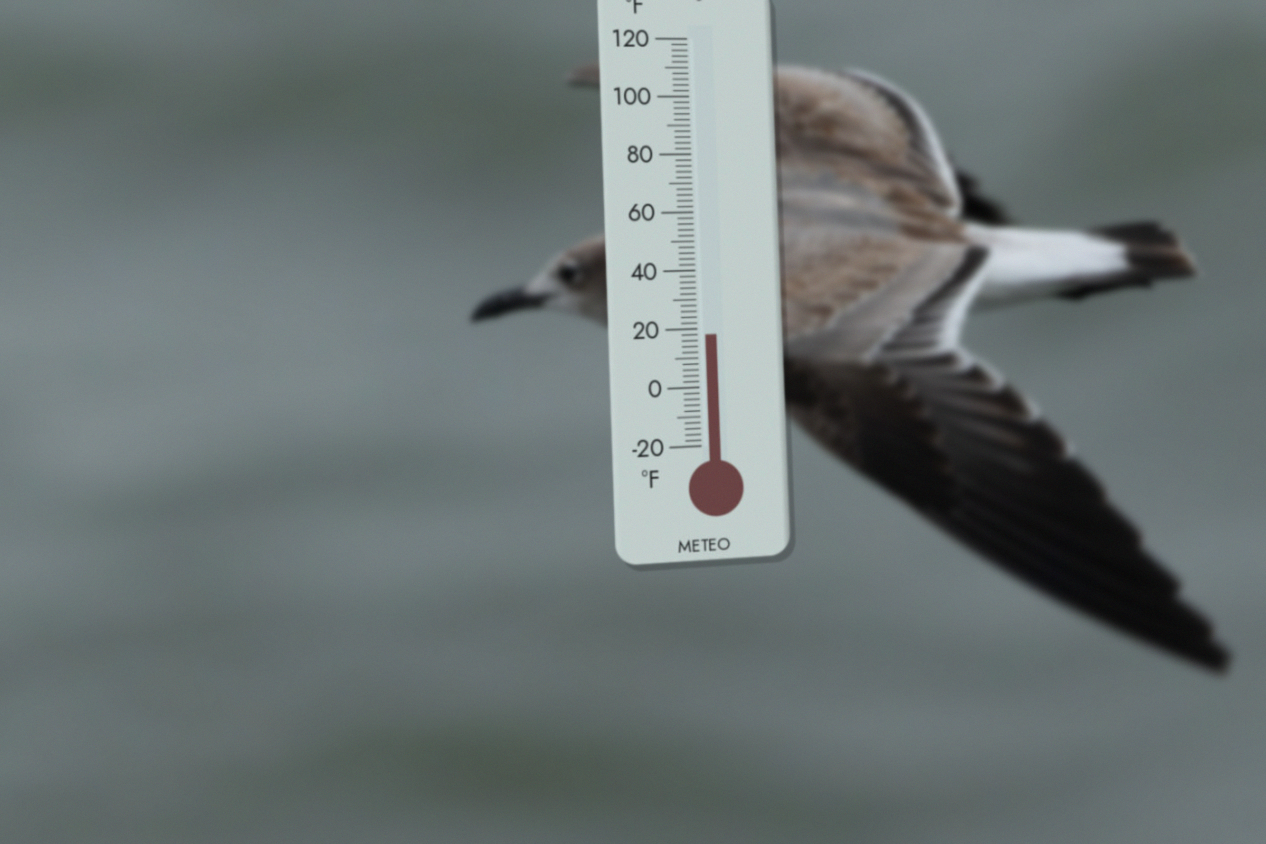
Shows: 18 °F
